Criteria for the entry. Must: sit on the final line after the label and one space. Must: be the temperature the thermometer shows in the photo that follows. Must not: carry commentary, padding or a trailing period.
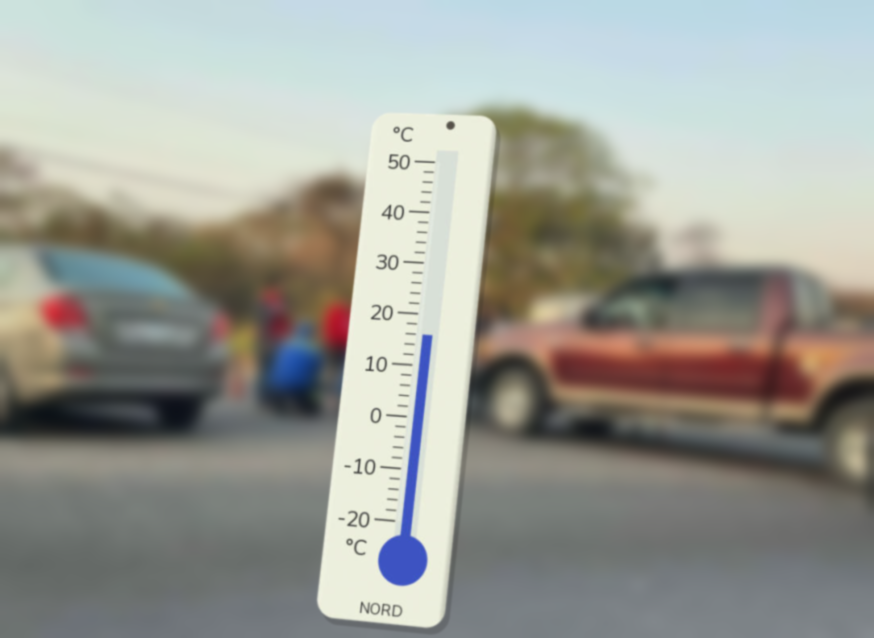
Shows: 16 °C
